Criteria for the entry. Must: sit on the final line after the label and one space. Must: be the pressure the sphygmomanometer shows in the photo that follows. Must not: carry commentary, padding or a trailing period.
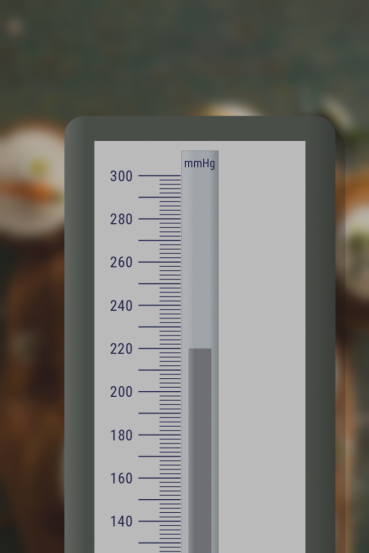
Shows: 220 mmHg
